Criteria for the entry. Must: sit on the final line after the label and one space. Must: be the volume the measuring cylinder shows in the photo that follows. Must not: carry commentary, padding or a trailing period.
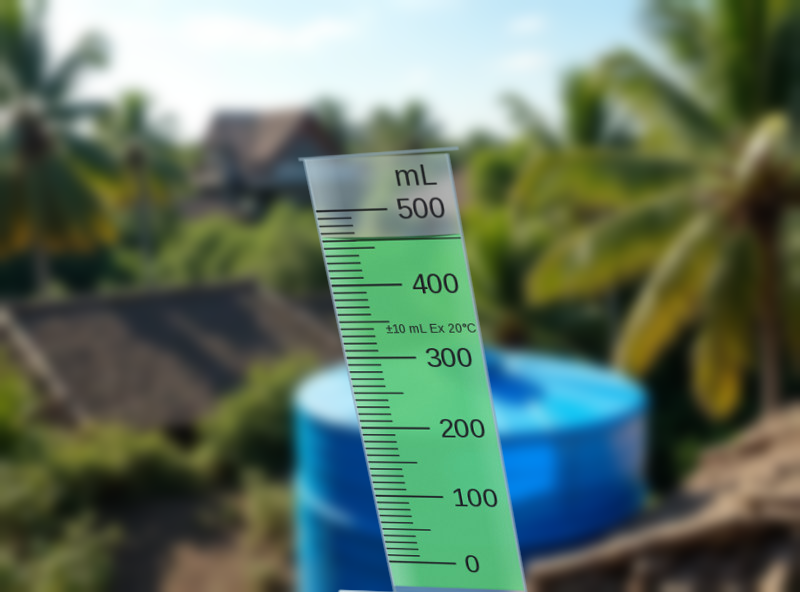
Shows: 460 mL
